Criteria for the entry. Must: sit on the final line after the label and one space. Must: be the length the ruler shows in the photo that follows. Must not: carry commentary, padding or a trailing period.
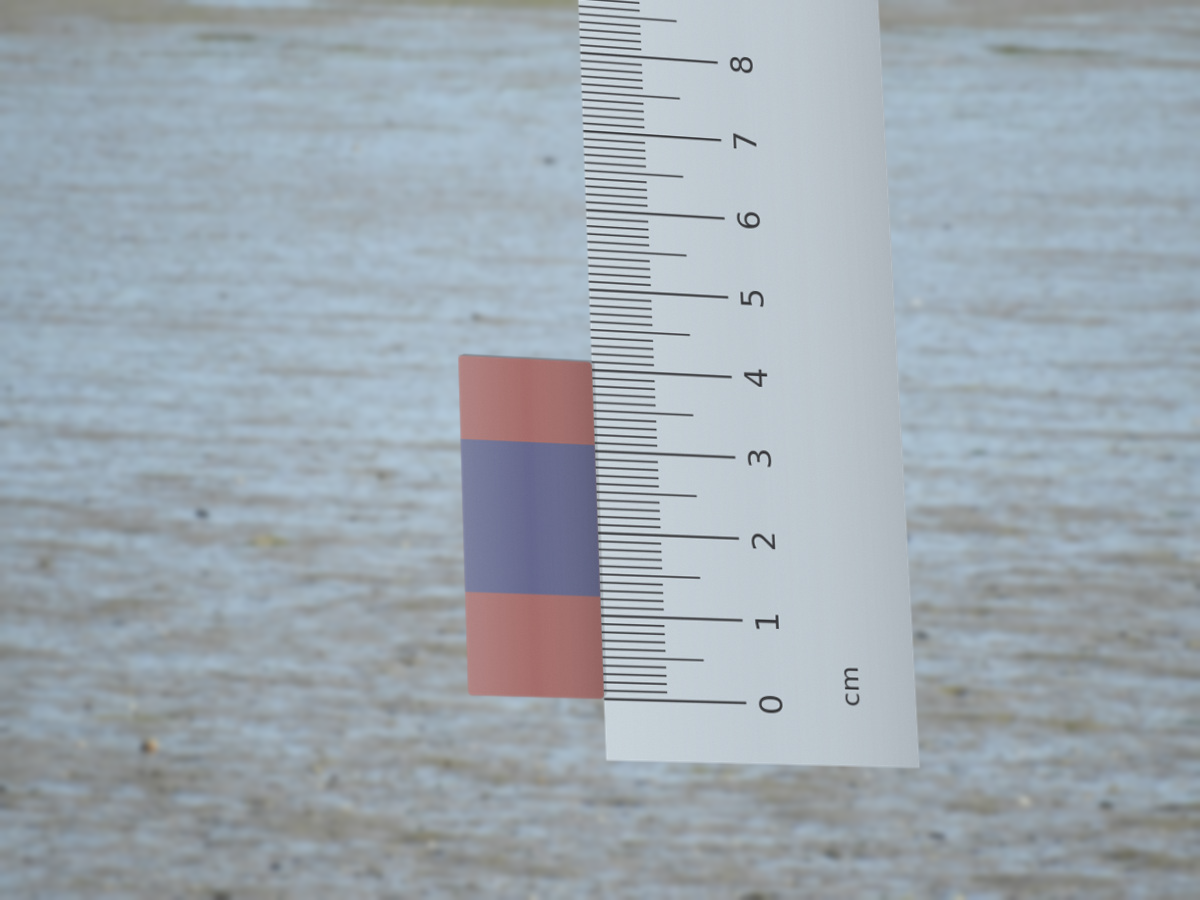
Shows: 4.1 cm
